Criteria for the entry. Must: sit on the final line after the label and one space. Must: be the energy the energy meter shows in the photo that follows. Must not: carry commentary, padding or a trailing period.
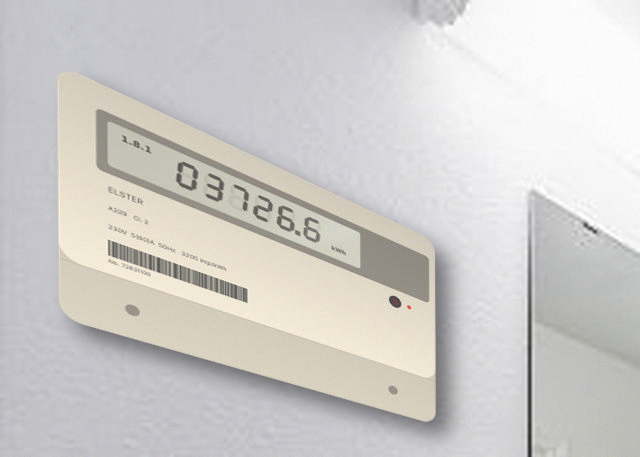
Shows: 3726.6 kWh
